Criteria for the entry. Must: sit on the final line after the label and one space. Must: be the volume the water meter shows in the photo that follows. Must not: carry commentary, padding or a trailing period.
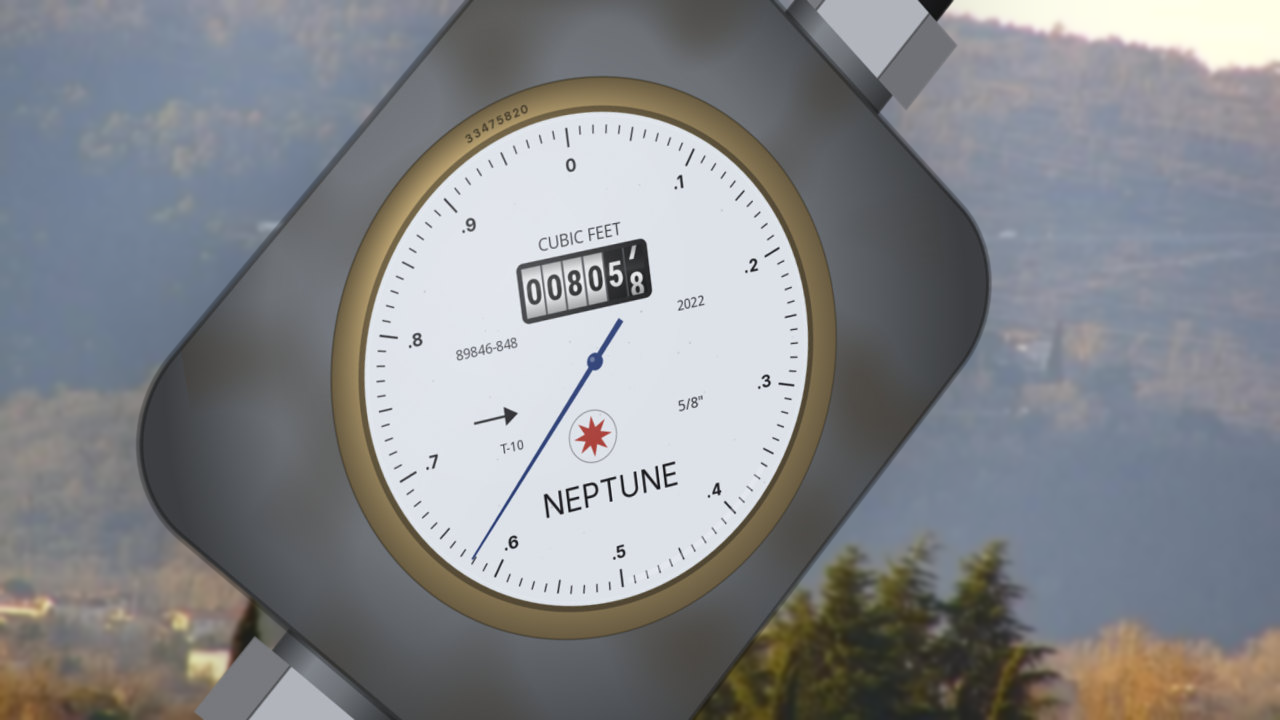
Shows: 8057.62 ft³
